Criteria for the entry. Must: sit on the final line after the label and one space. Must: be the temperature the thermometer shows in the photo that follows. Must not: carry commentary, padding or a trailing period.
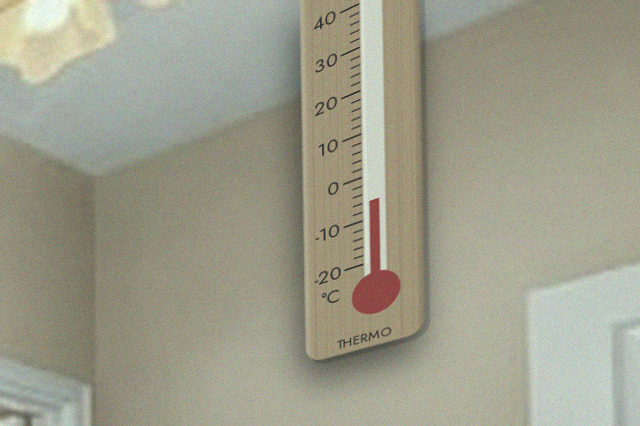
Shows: -6 °C
